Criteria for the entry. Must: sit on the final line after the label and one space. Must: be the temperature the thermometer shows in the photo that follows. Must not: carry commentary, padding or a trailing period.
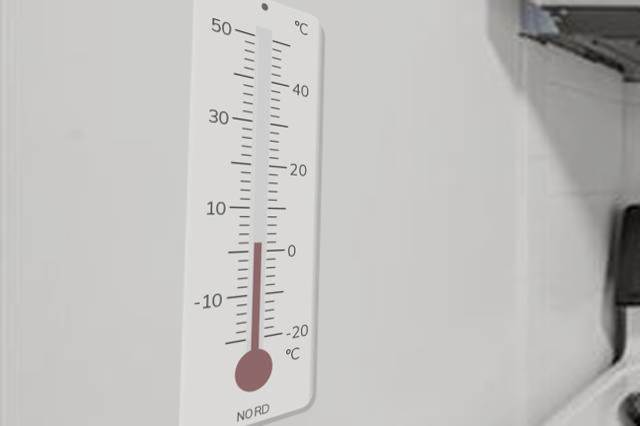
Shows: 2 °C
